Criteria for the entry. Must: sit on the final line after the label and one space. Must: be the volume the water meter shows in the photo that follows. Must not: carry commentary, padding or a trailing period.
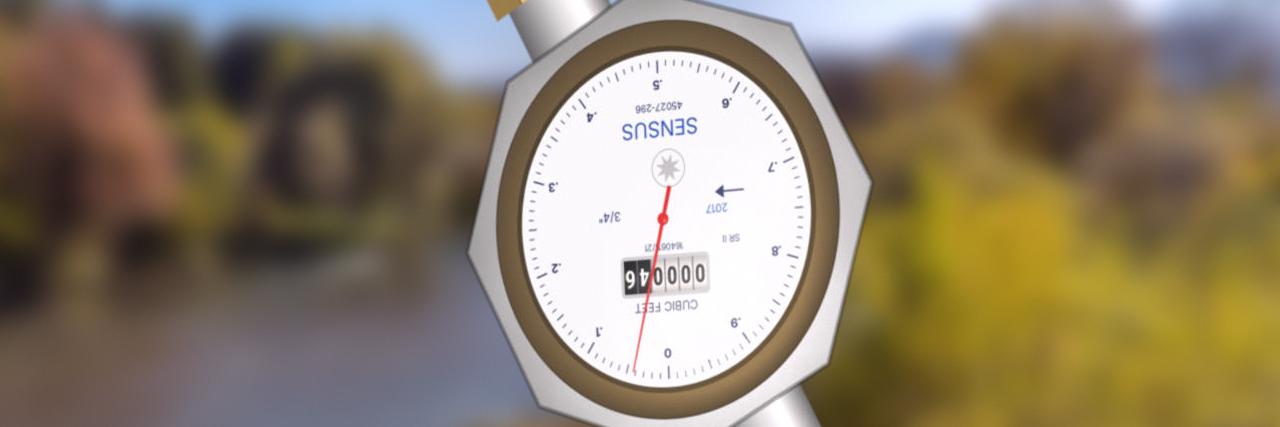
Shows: 46.04 ft³
